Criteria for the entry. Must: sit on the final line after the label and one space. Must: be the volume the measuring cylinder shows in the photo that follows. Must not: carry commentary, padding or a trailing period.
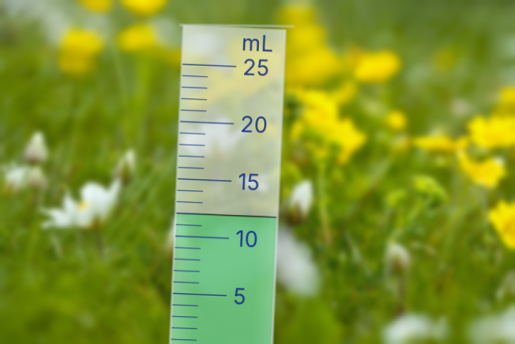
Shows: 12 mL
